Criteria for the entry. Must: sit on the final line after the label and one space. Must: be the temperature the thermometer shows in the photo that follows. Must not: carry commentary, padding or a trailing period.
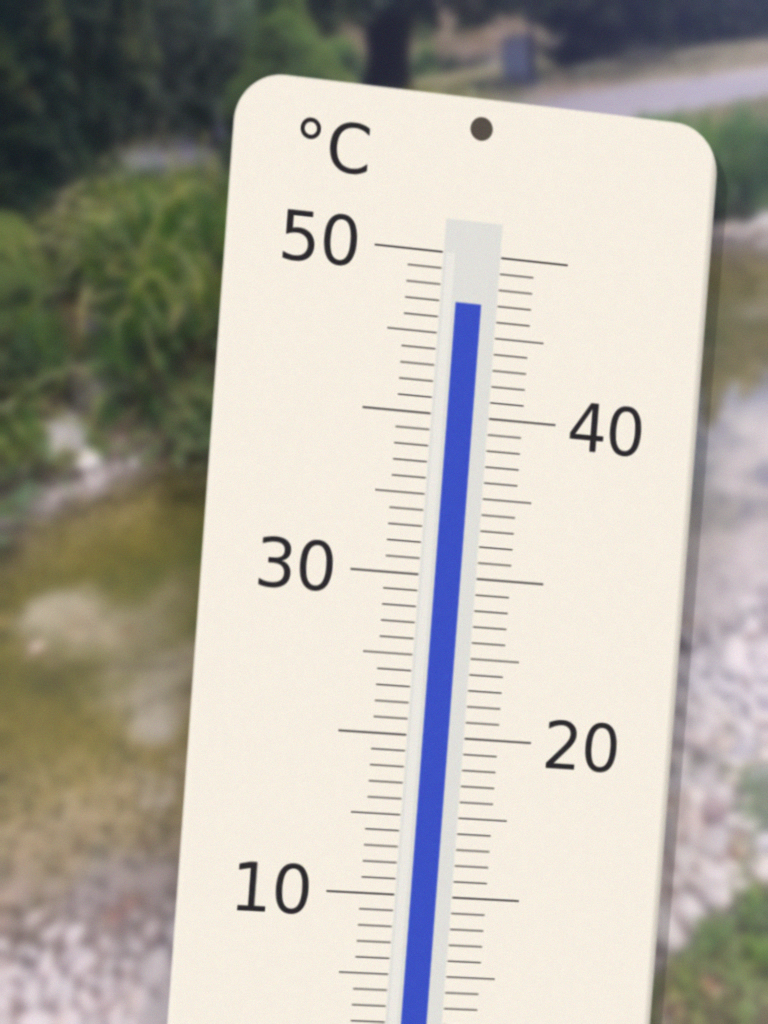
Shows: 47 °C
